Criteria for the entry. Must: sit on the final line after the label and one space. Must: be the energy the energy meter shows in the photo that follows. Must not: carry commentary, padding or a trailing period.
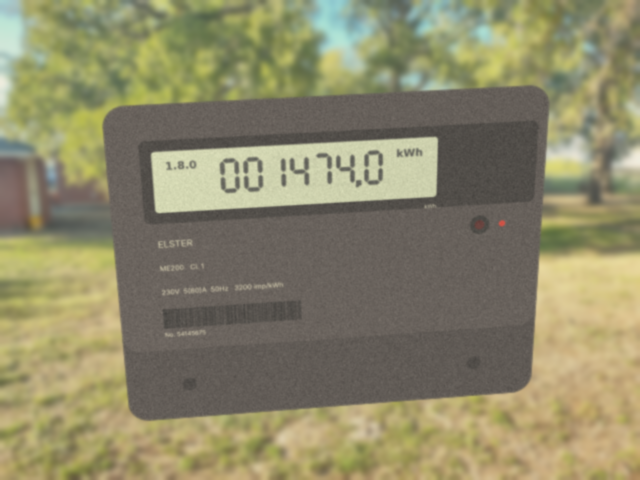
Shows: 1474.0 kWh
